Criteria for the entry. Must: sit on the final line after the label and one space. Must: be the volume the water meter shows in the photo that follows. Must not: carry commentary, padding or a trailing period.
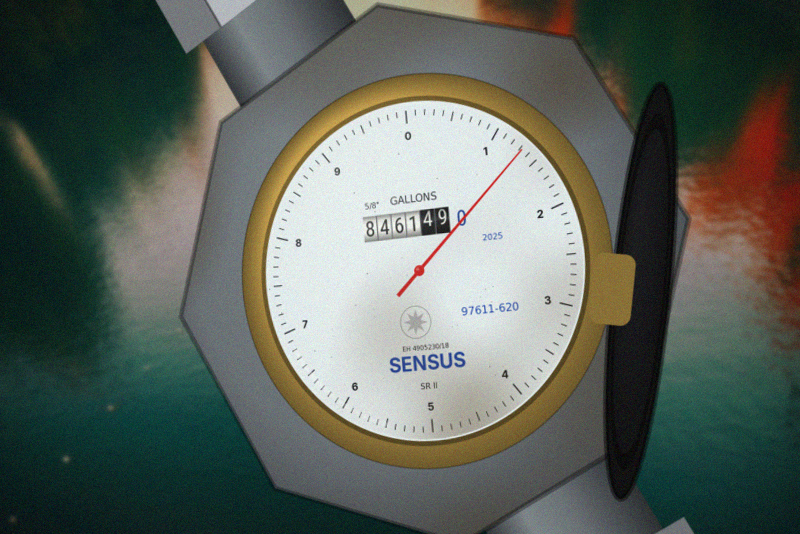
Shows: 8461491.3 gal
